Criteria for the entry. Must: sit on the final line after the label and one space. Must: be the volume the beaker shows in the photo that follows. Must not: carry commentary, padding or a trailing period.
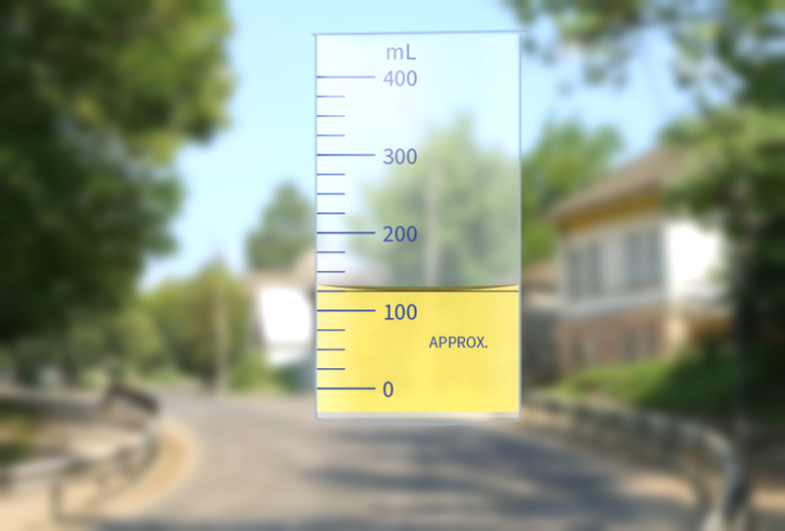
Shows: 125 mL
